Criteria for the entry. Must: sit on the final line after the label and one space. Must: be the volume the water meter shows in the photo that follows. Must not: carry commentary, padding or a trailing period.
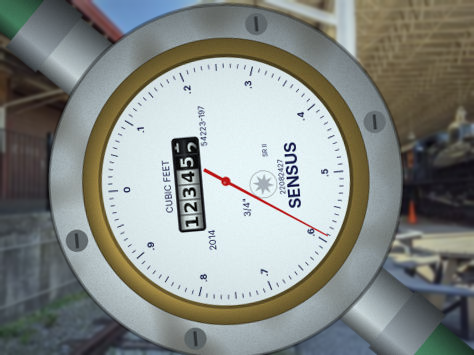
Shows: 123451.59 ft³
